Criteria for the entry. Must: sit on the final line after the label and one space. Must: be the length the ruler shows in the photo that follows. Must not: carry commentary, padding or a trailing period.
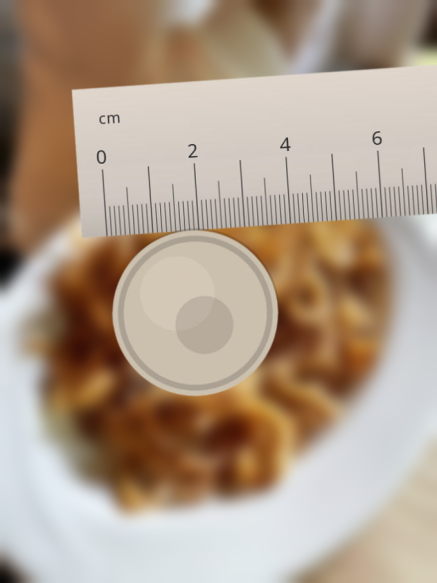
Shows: 3.6 cm
